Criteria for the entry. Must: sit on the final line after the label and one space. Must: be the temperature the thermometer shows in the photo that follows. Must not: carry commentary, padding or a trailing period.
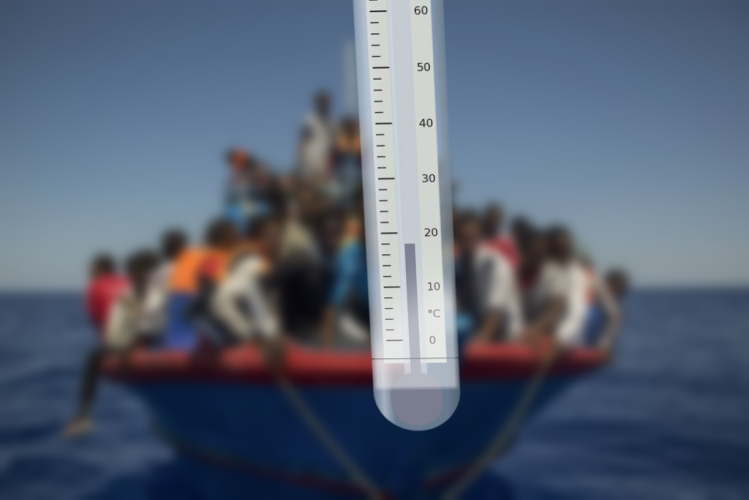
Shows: 18 °C
